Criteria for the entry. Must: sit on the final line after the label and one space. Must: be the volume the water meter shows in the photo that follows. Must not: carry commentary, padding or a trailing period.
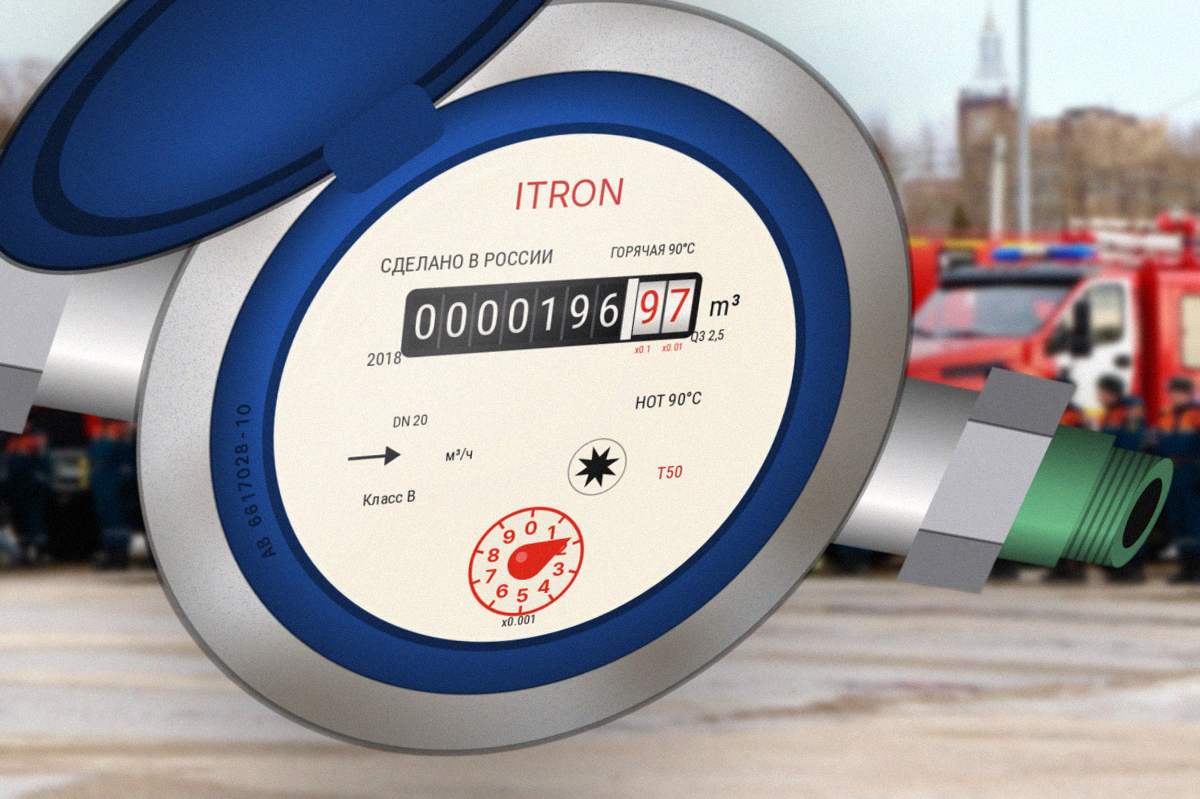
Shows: 196.971 m³
